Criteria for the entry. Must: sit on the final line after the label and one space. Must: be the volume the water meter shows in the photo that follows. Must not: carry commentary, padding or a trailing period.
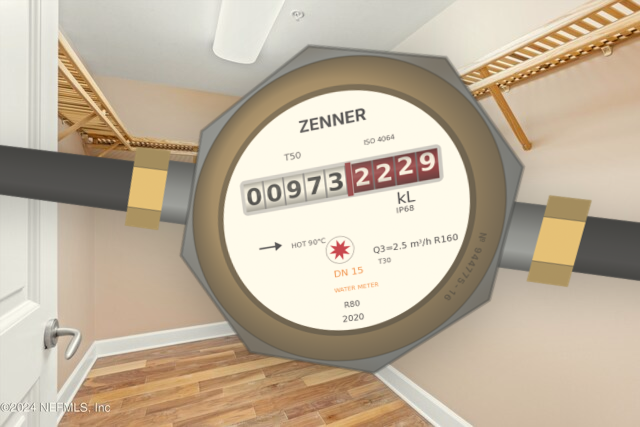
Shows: 973.2229 kL
